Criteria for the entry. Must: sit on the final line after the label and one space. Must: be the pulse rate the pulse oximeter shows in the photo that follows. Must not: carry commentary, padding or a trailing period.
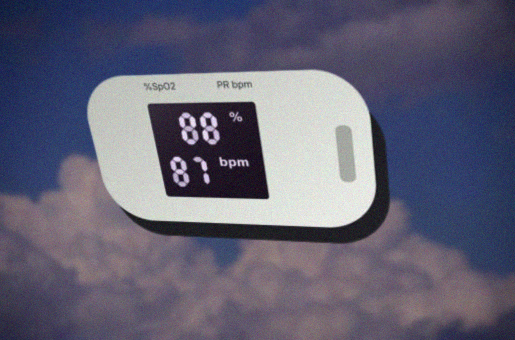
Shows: 87 bpm
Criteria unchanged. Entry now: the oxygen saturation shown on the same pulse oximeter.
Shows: 88 %
